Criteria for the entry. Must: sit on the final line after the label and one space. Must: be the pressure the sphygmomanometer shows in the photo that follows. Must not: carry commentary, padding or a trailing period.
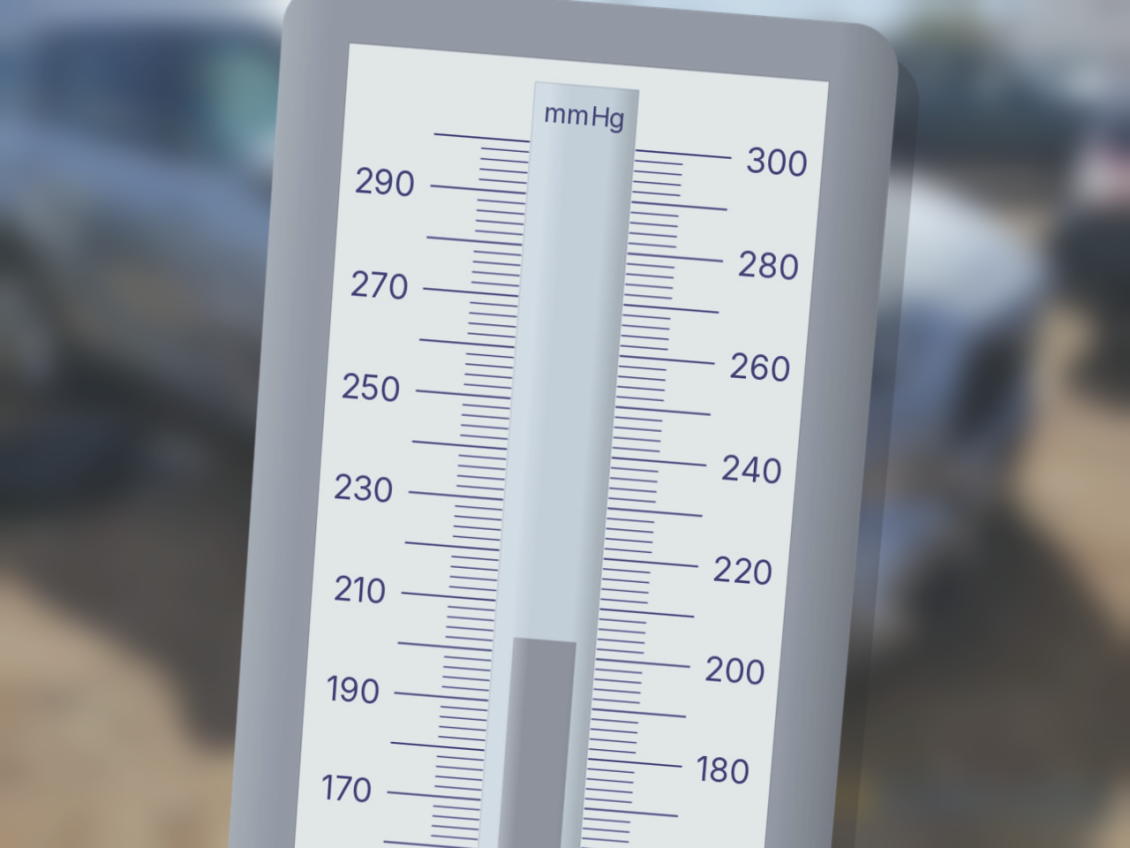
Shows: 203 mmHg
